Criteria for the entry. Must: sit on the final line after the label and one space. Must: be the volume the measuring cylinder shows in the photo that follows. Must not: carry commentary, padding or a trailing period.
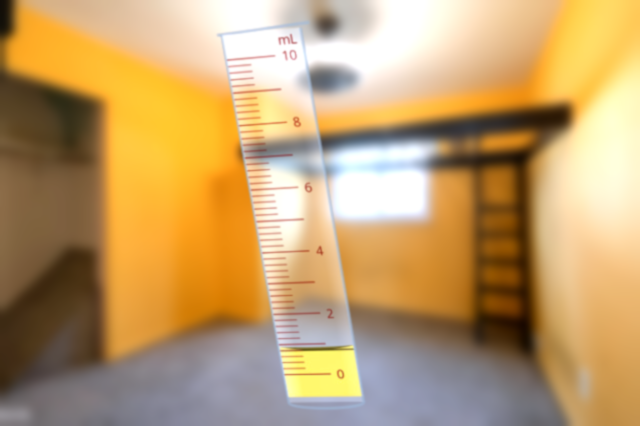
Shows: 0.8 mL
